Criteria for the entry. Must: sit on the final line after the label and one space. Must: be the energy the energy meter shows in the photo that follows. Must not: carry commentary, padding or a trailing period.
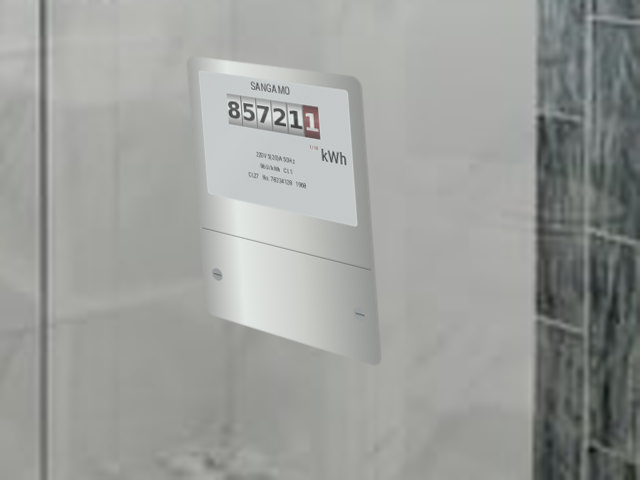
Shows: 85721.1 kWh
